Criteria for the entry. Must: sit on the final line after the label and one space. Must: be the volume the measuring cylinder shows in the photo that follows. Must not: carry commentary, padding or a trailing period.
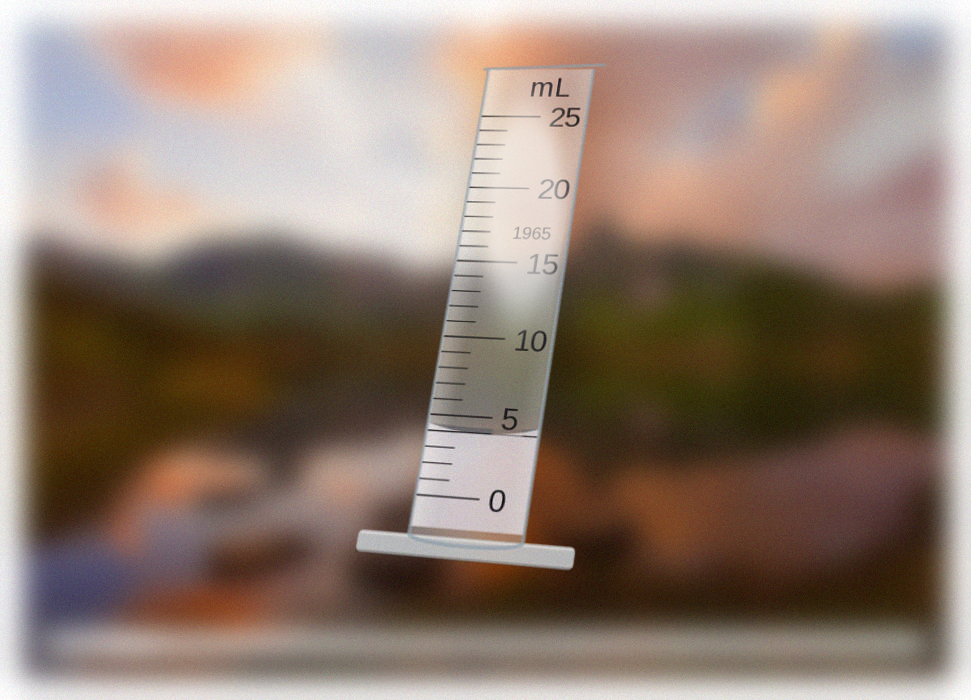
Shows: 4 mL
